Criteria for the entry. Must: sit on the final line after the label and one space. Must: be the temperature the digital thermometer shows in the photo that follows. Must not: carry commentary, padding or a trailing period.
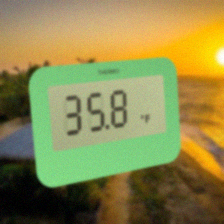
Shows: 35.8 °F
